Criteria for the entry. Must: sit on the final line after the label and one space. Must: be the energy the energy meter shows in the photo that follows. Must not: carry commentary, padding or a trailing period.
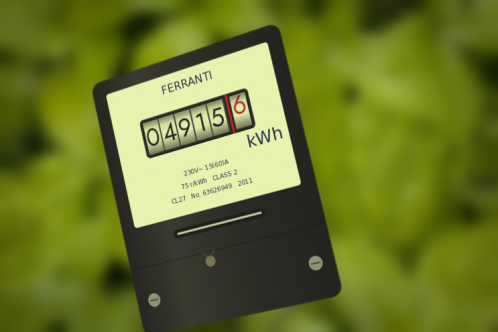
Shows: 4915.6 kWh
